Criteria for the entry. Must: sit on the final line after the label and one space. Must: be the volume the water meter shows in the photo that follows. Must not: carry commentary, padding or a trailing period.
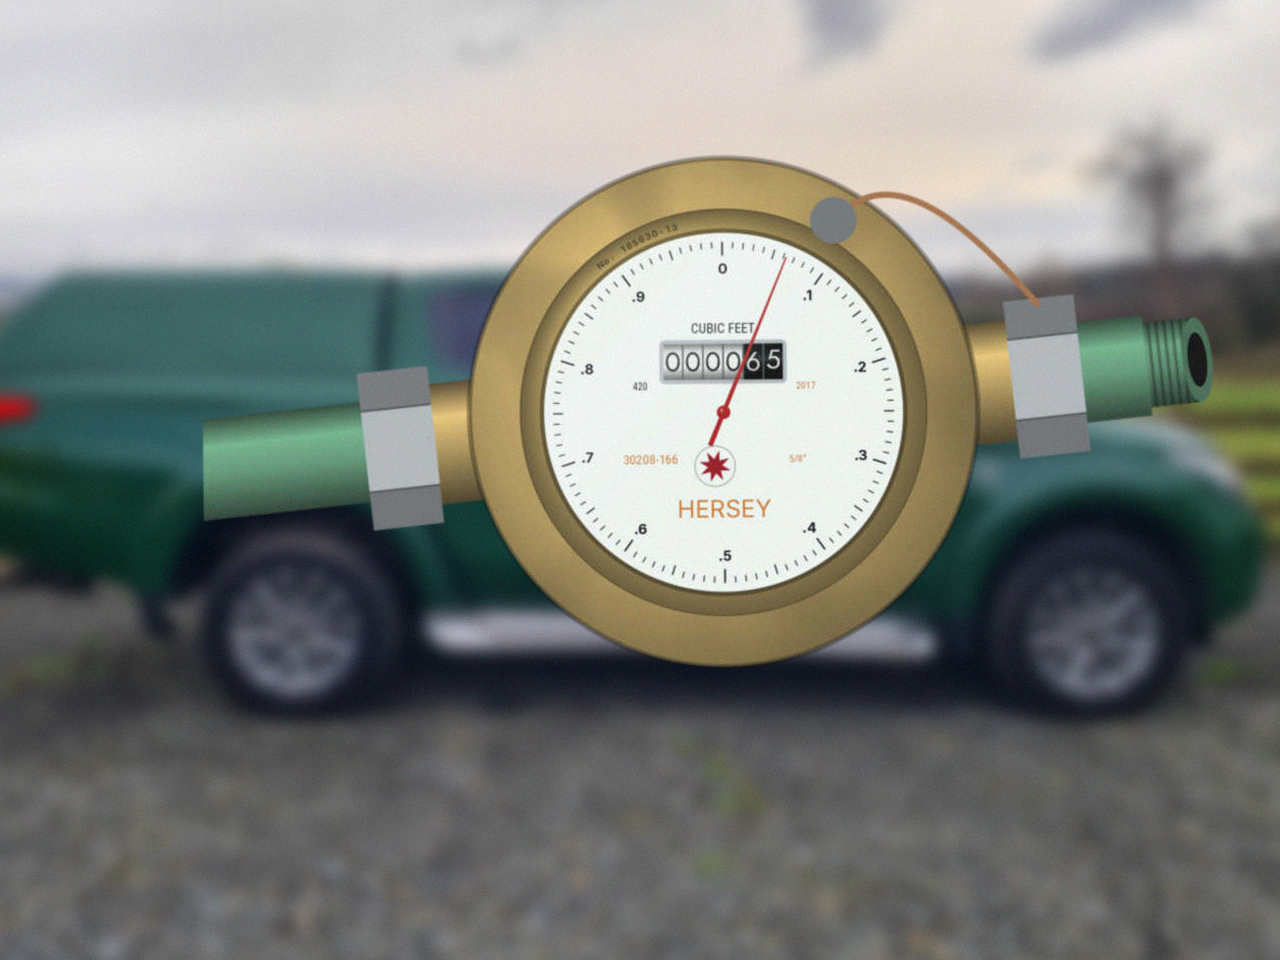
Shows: 65.06 ft³
